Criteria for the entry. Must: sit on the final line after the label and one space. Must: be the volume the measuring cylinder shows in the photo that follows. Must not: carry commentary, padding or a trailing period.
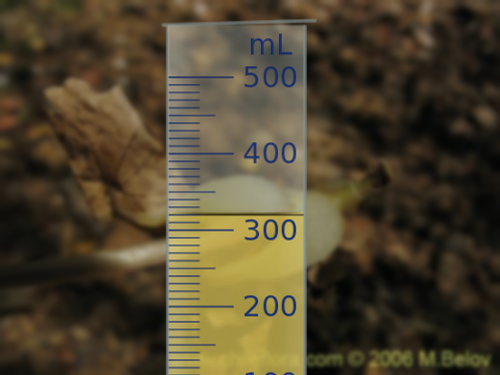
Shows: 320 mL
